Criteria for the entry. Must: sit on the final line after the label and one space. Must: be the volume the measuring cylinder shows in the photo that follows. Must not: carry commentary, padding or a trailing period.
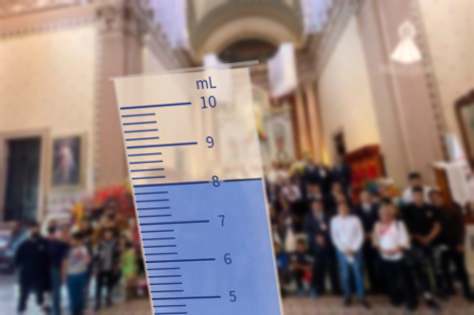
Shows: 8 mL
